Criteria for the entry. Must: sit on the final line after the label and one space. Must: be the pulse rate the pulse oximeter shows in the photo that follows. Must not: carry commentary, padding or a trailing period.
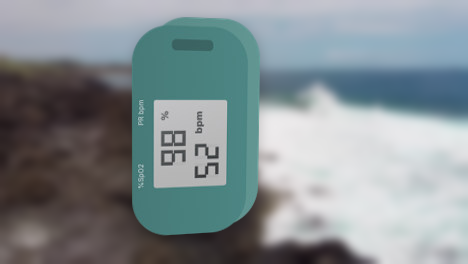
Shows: 52 bpm
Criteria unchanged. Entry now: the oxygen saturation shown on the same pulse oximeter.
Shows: 98 %
